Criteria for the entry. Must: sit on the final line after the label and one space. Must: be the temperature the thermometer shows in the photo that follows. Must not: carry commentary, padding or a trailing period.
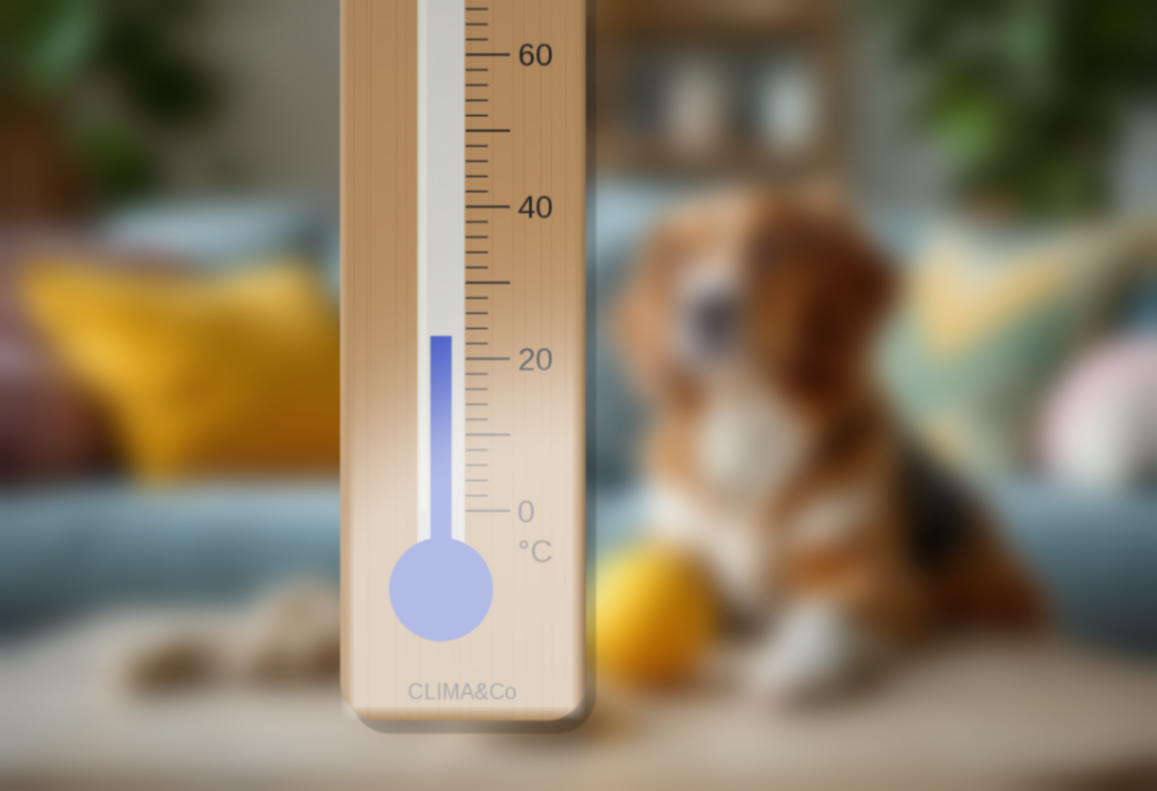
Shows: 23 °C
